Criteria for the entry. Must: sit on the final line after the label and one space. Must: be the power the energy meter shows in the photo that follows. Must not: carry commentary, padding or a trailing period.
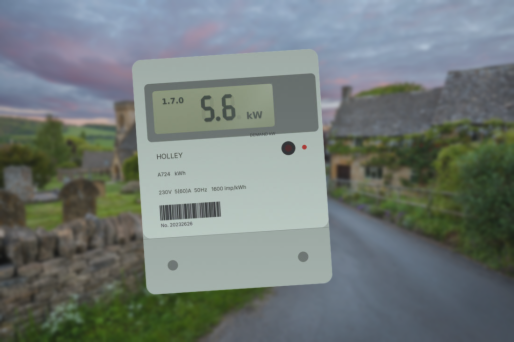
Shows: 5.6 kW
